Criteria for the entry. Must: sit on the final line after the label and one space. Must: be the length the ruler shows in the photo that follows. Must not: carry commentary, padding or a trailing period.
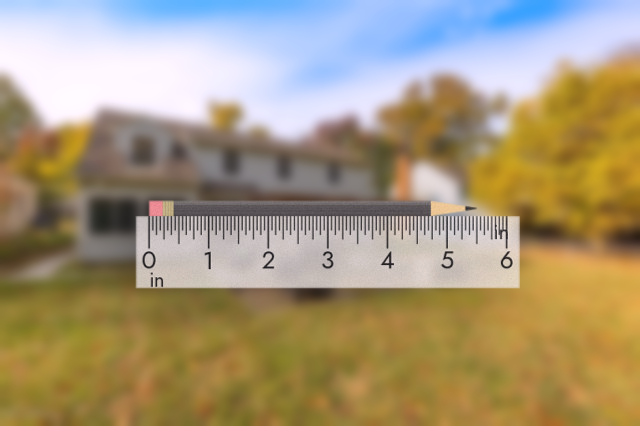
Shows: 5.5 in
